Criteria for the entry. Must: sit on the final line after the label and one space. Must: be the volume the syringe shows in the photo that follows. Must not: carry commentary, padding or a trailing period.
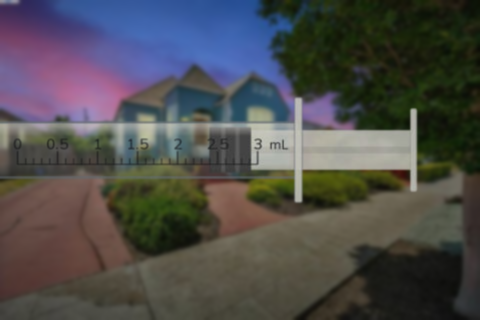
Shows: 2.4 mL
